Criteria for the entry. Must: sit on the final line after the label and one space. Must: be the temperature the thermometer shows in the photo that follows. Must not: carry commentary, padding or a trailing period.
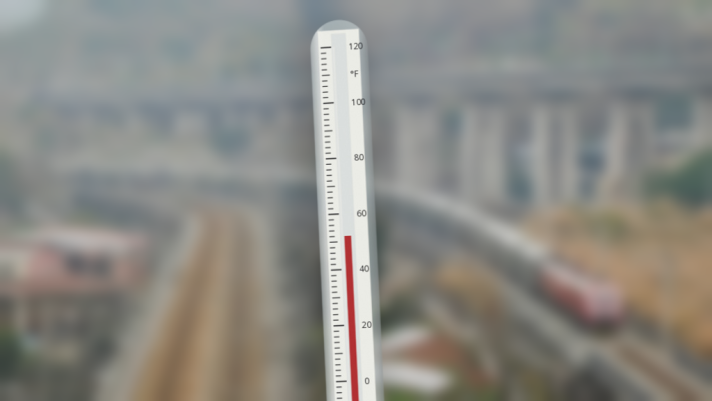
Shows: 52 °F
